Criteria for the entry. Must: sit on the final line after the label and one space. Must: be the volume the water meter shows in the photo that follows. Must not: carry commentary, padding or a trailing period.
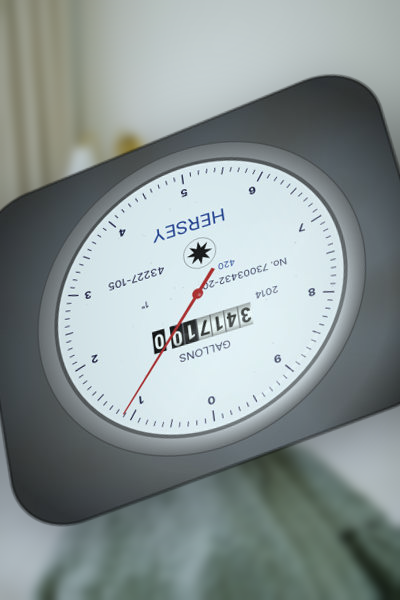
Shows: 3417101.1 gal
